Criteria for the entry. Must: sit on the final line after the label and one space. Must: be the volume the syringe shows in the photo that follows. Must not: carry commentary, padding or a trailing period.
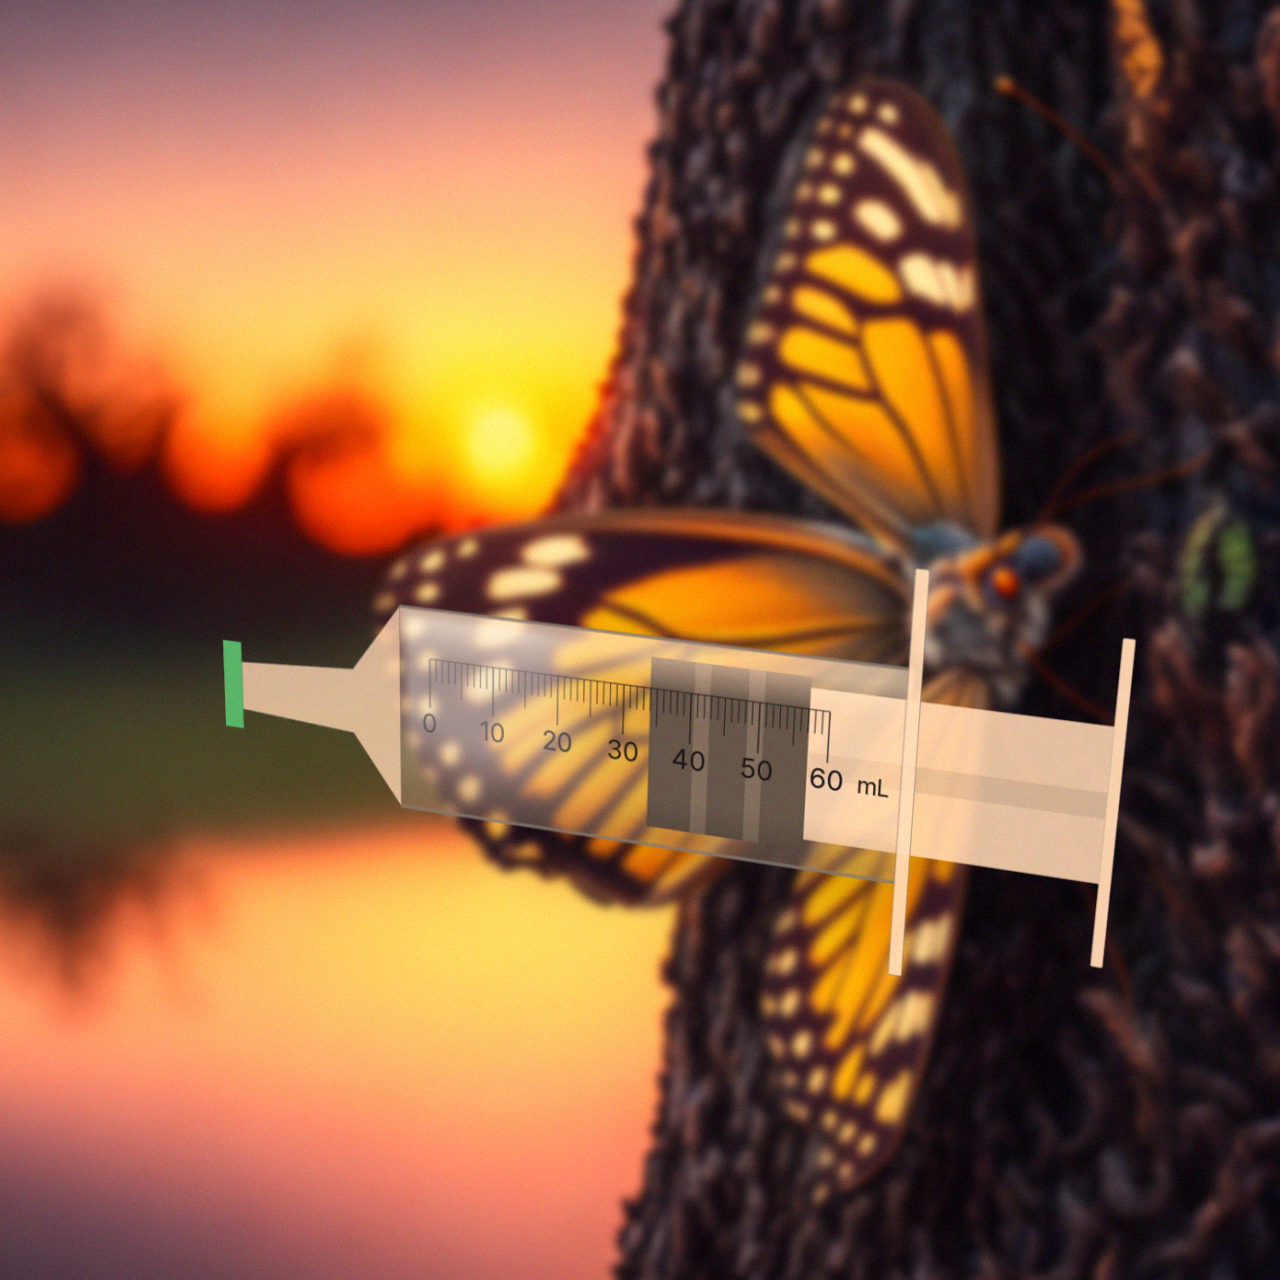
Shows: 34 mL
